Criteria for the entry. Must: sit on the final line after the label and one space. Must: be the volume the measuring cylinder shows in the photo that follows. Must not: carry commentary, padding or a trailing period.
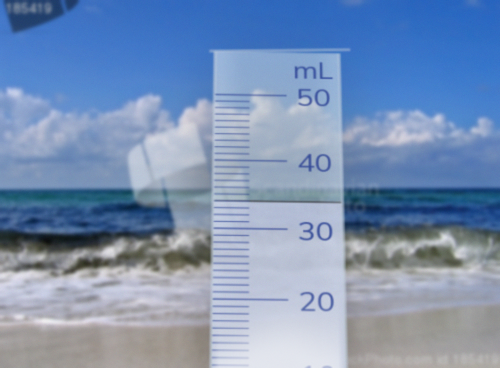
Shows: 34 mL
